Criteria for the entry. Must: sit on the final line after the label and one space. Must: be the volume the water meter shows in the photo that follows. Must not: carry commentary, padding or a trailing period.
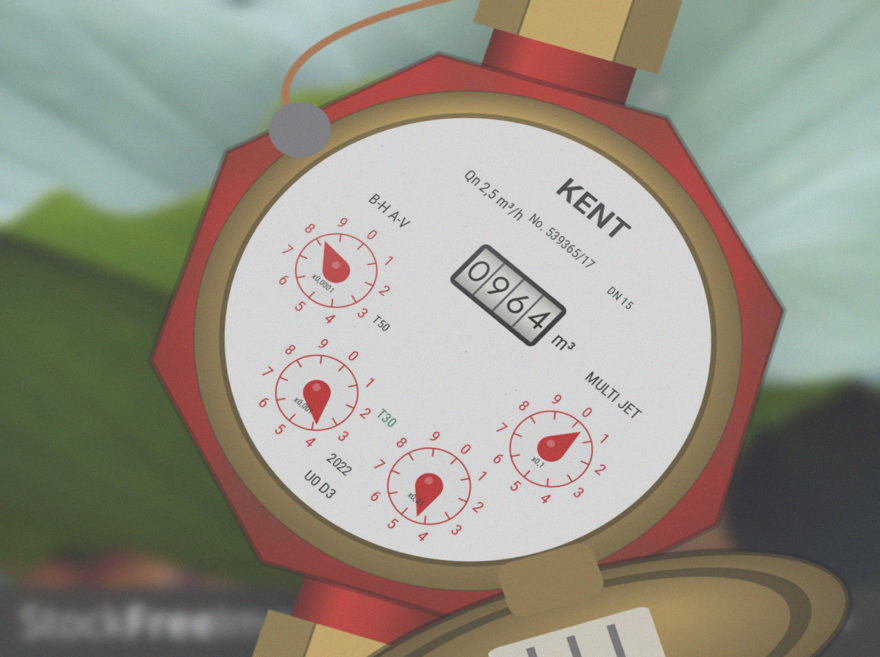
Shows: 964.0438 m³
